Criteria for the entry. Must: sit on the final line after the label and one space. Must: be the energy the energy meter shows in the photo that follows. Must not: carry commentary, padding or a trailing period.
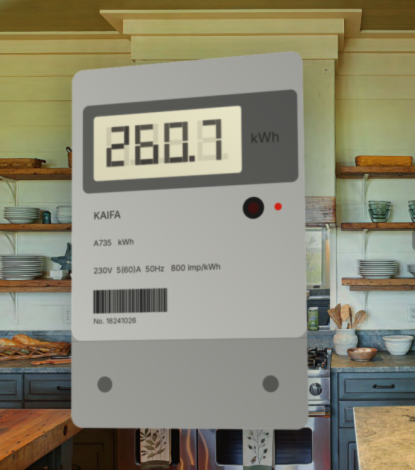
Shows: 260.7 kWh
